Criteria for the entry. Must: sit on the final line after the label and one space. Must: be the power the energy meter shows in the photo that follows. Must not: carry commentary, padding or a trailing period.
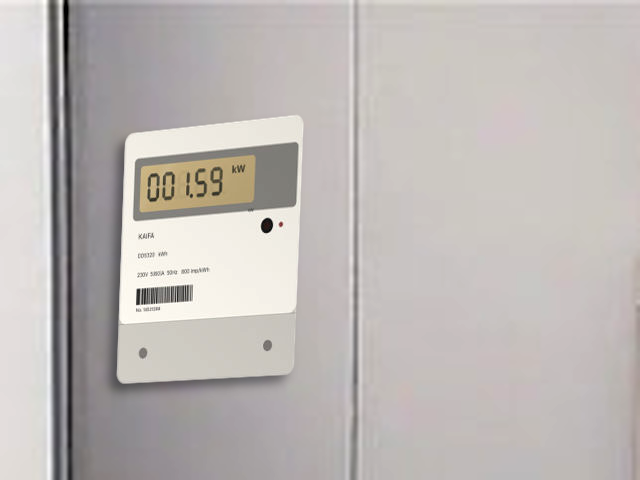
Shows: 1.59 kW
